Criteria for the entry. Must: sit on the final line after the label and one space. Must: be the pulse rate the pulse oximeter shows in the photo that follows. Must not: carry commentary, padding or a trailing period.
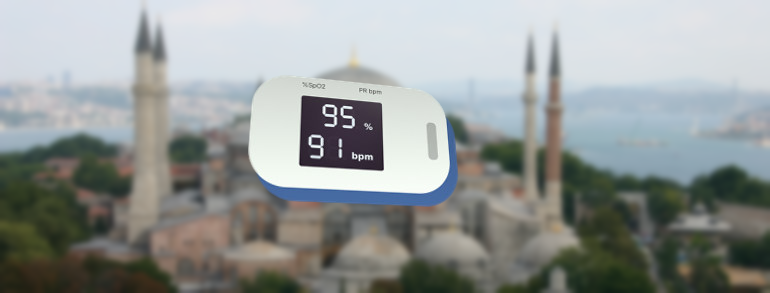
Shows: 91 bpm
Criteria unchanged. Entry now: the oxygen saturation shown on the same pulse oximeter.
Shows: 95 %
